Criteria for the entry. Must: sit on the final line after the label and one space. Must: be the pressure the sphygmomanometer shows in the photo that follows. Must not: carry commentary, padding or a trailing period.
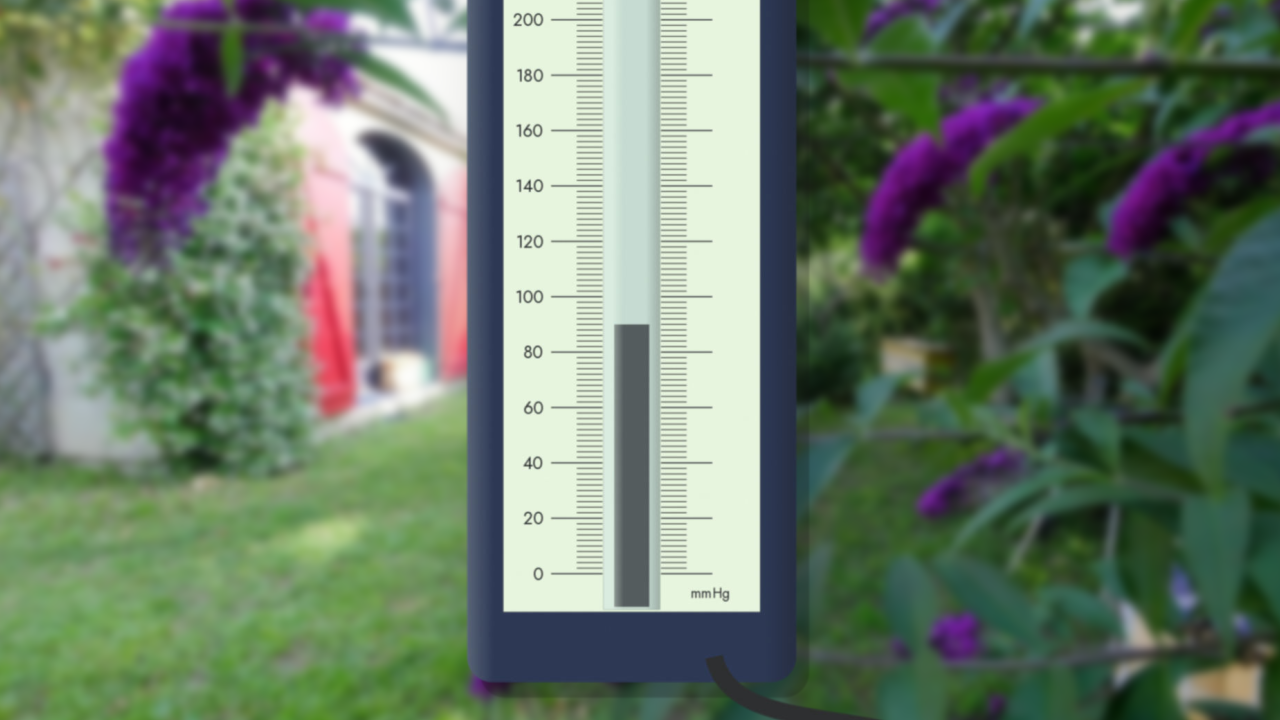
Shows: 90 mmHg
